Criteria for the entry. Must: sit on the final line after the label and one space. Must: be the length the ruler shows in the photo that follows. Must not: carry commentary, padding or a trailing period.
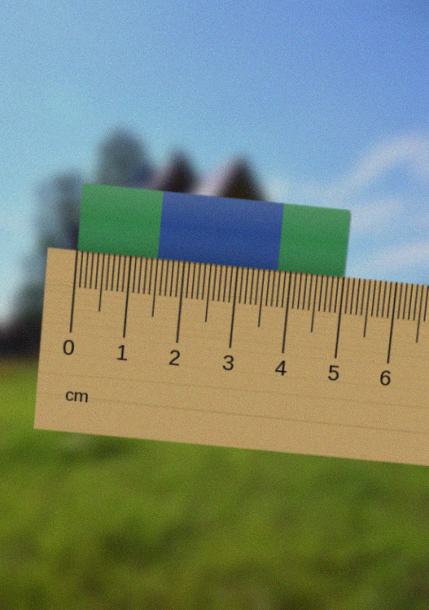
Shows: 5 cm
